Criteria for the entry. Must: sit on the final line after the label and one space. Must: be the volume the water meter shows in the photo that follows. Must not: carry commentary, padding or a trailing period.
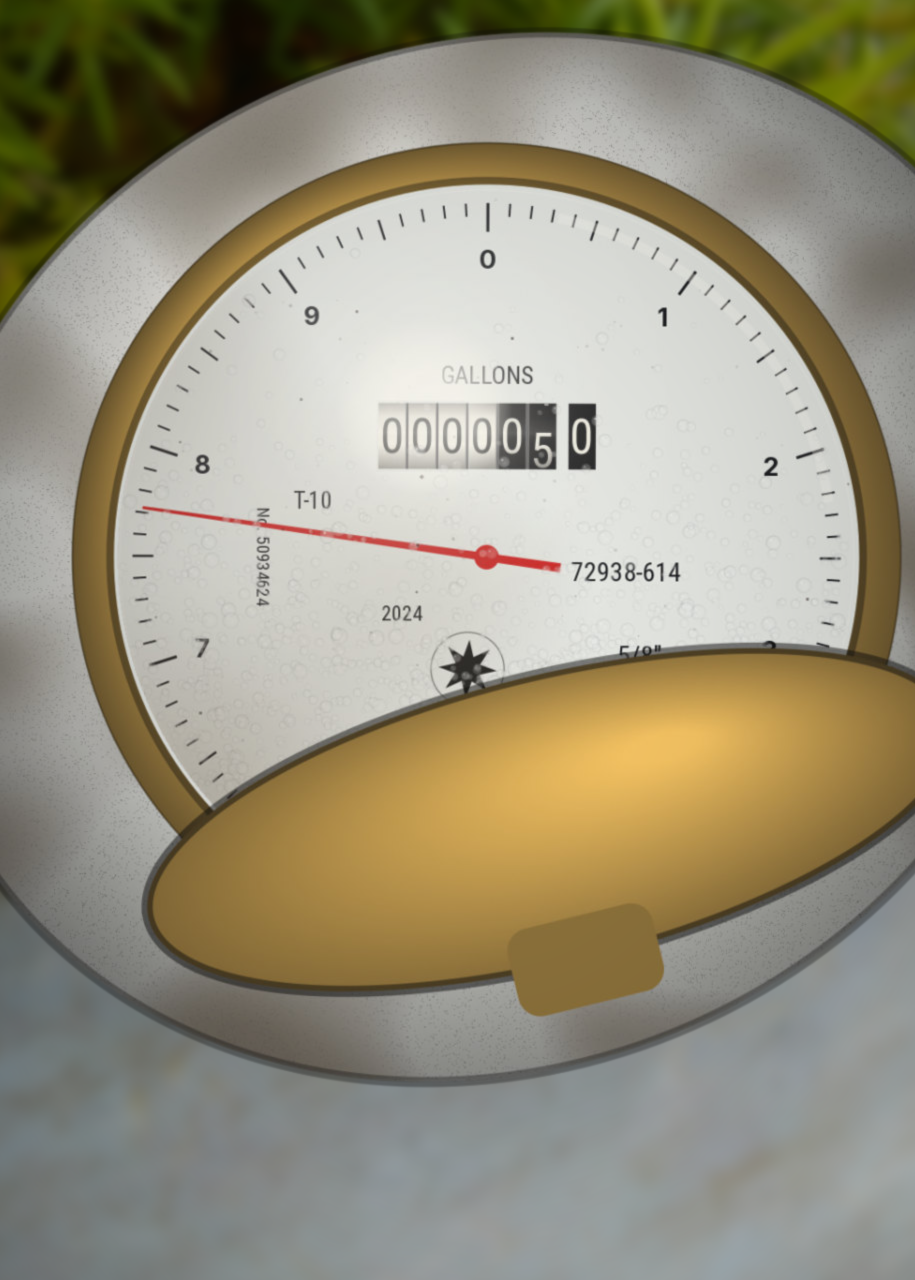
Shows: 47.7 gal
